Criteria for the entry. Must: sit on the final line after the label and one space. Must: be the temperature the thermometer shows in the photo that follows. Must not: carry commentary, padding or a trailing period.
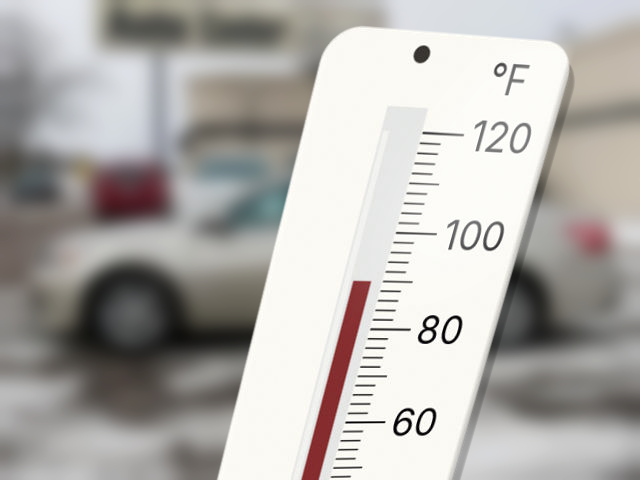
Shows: 90 °F
